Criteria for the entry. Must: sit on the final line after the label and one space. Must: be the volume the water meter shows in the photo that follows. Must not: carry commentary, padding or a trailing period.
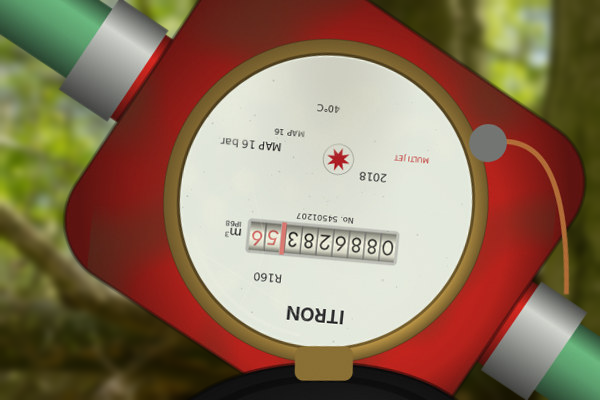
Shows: 886283.56 m³
